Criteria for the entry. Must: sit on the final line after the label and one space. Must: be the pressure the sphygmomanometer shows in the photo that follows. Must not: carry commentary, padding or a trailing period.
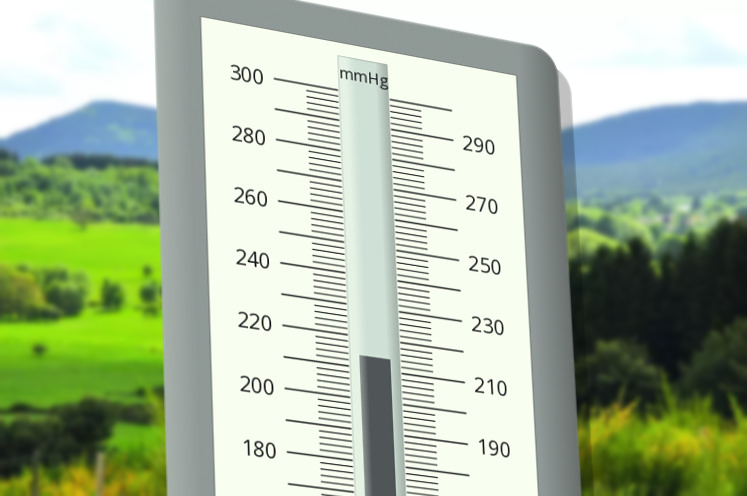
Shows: 214 mmHg
